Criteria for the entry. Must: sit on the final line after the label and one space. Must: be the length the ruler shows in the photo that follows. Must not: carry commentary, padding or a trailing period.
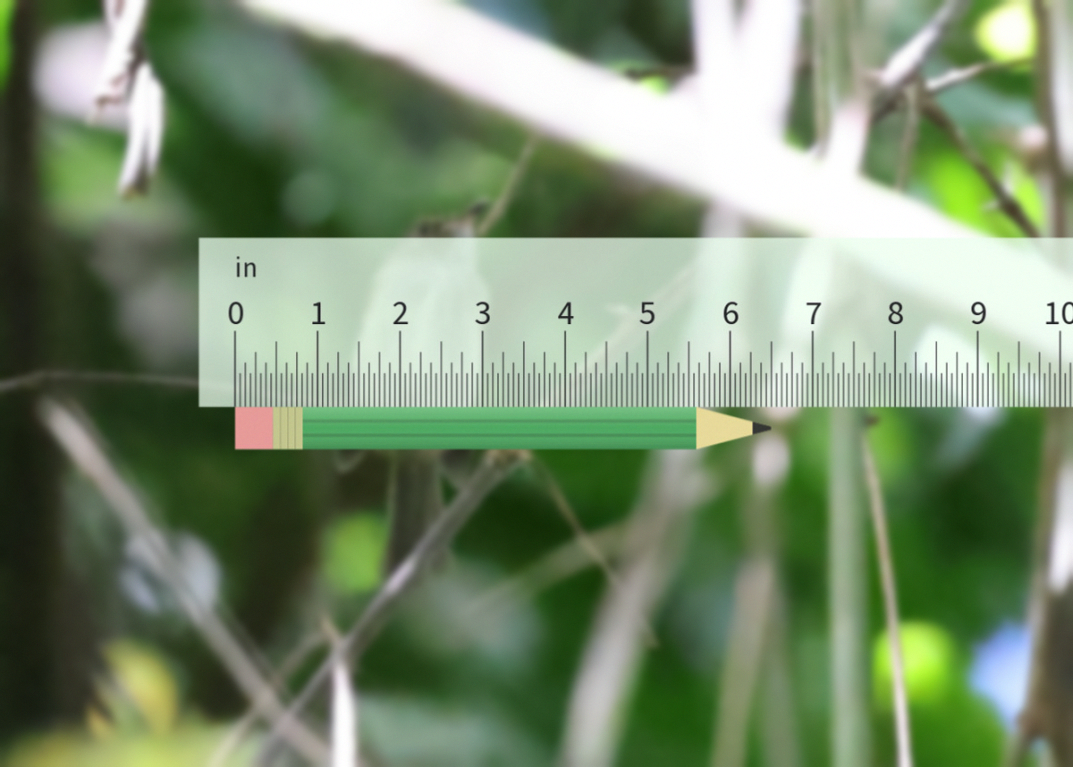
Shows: 6.5 in
